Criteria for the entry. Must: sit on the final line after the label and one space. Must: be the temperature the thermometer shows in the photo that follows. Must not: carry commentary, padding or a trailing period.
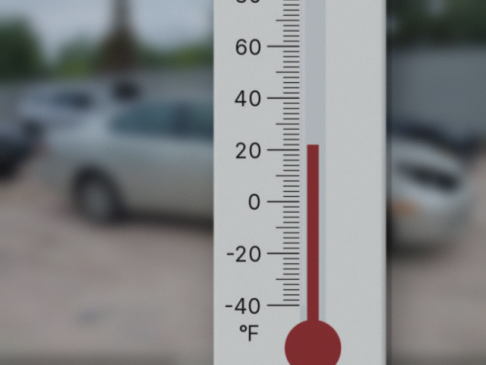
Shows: 22 °F
